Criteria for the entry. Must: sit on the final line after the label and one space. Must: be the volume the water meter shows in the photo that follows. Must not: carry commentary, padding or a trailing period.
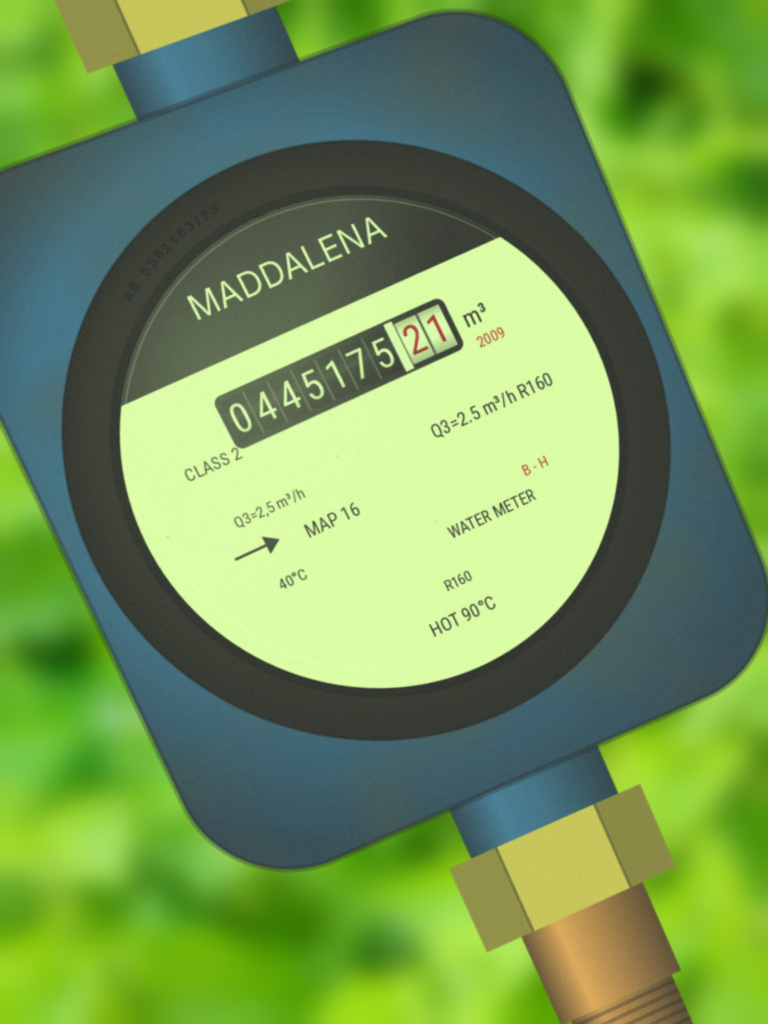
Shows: 445175.21 m³
